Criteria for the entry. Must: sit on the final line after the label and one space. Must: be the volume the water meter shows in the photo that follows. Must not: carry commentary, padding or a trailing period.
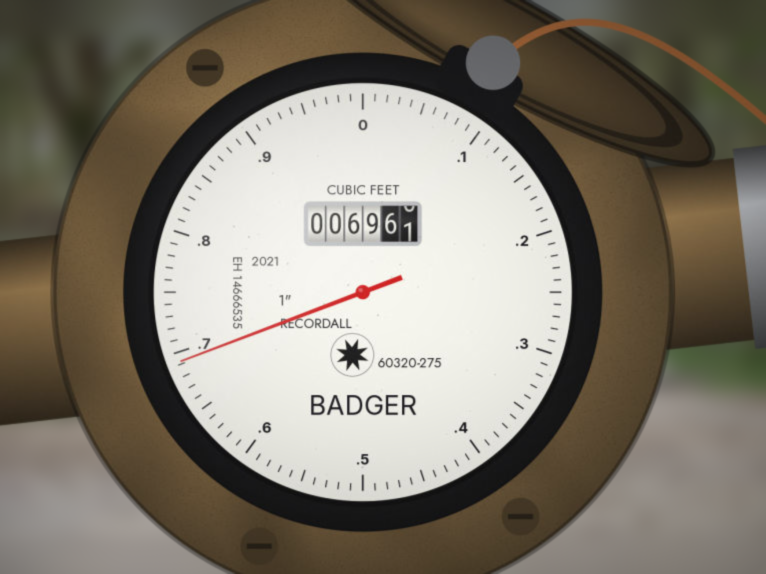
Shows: 6960.69 ft³
